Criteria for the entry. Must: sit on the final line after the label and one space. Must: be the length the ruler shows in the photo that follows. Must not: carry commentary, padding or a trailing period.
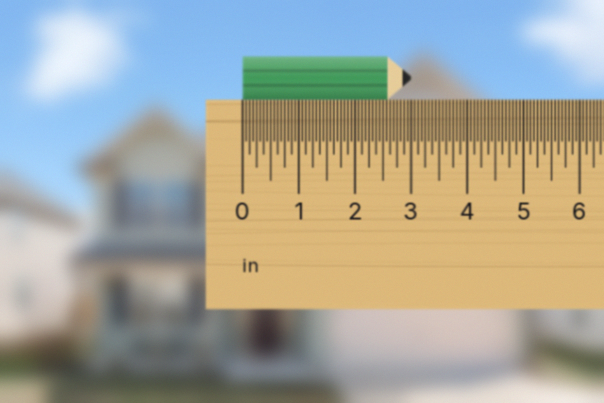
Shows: 3 in
